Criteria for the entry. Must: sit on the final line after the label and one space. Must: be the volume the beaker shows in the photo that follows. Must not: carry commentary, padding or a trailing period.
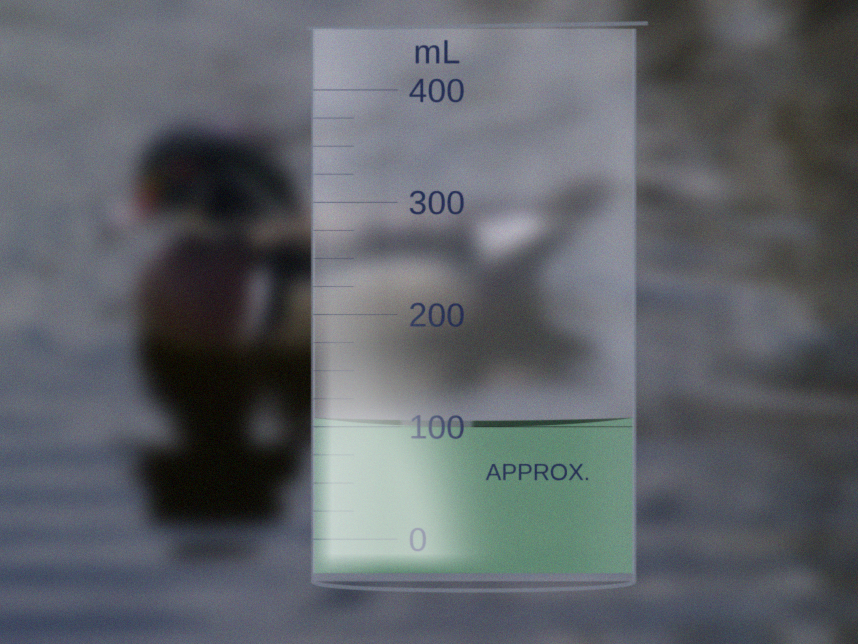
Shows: 100 mL
